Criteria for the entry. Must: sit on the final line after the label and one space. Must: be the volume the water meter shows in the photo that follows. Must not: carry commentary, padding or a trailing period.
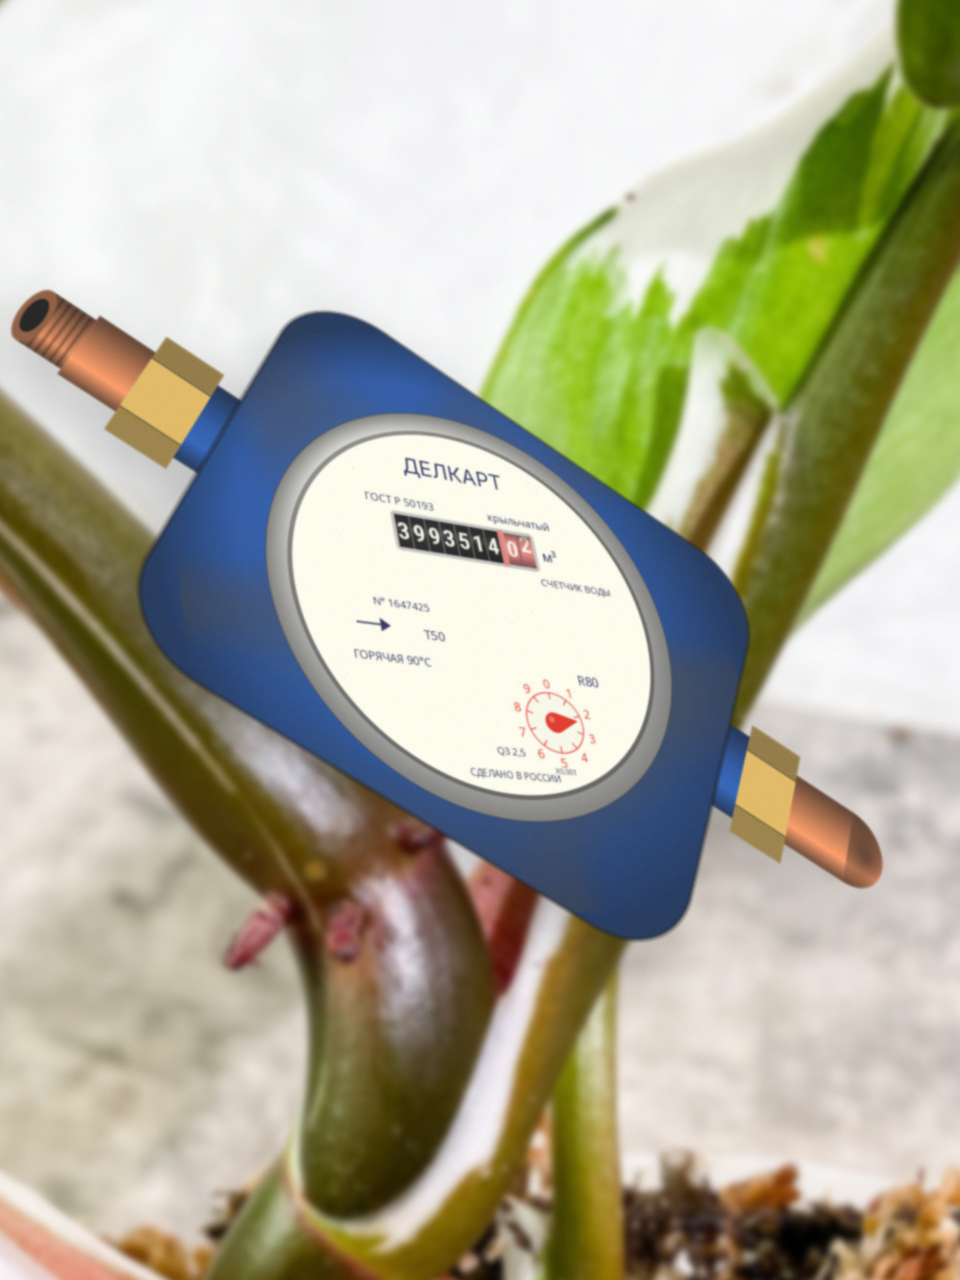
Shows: 3993514.022 m³
